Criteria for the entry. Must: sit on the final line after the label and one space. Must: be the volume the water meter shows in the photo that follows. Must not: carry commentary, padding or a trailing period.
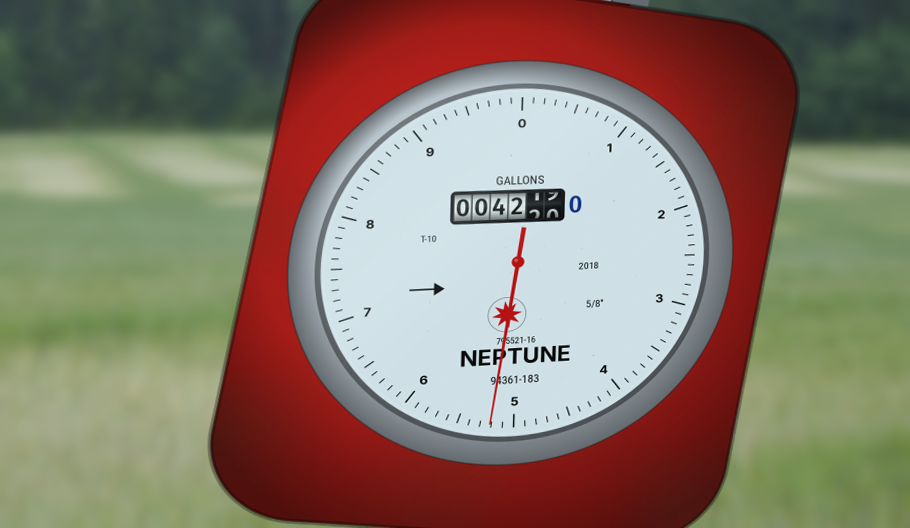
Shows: 42195.2 gal
